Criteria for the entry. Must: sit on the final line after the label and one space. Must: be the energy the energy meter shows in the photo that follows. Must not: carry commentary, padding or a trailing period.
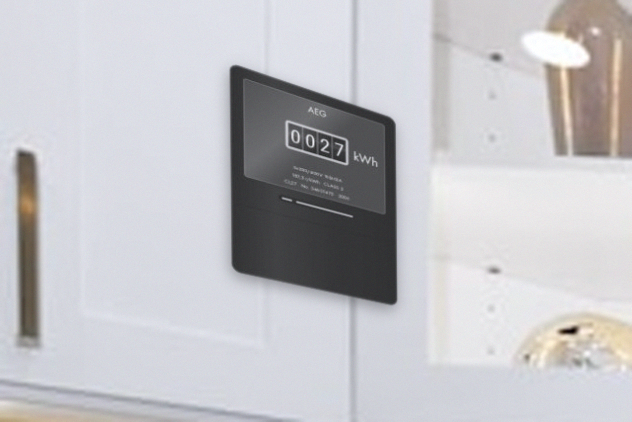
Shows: 27 kWh
